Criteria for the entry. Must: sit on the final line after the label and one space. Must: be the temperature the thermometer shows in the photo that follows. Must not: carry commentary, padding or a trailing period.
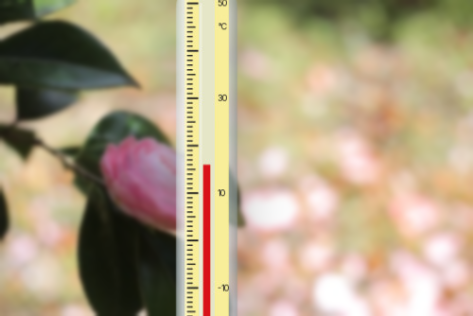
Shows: 16 °C
